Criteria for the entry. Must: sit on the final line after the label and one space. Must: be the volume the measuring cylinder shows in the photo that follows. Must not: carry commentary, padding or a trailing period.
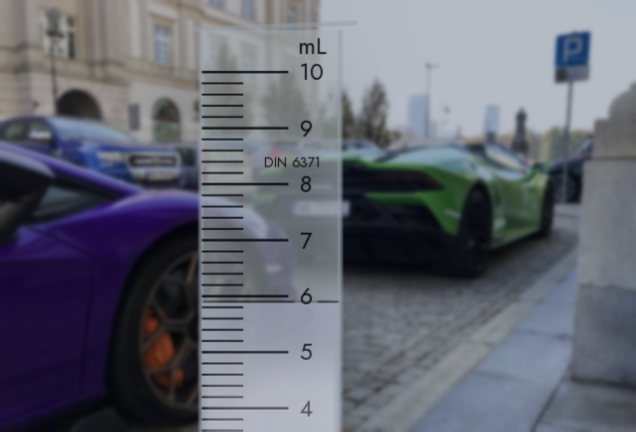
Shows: 5.9 mL
